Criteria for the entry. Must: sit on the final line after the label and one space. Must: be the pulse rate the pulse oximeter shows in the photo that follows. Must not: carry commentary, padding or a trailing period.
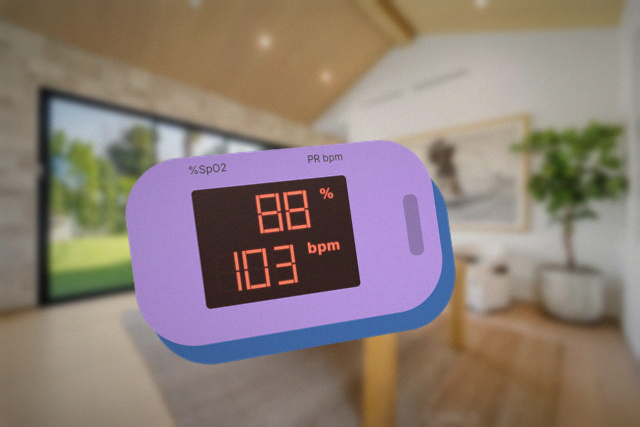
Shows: 103 bpm
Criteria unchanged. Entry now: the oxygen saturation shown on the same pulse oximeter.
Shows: 88 %
